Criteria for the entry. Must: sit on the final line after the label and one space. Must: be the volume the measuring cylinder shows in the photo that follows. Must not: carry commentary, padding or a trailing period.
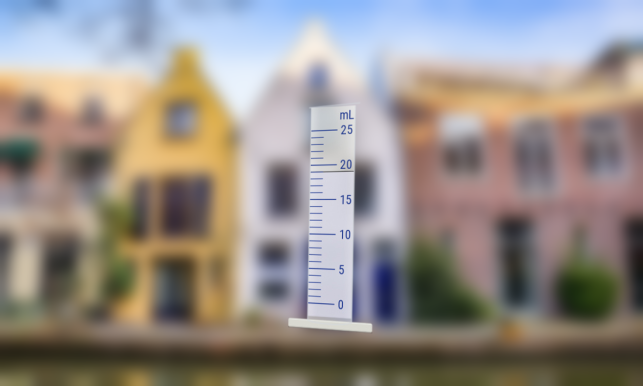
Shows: 19 mL
